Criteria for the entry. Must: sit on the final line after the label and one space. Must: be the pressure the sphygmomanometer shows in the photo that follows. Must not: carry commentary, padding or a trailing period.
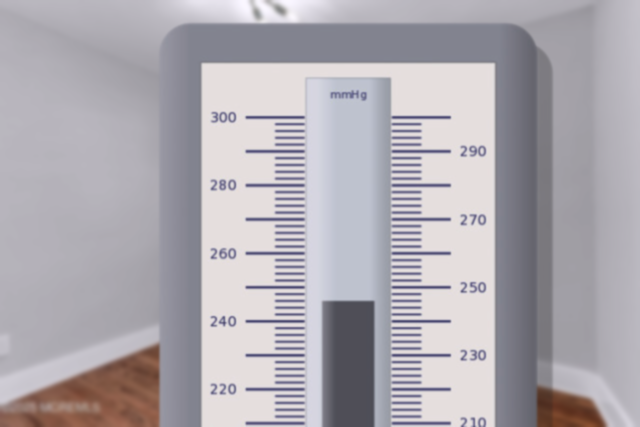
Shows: 246 mmHg
